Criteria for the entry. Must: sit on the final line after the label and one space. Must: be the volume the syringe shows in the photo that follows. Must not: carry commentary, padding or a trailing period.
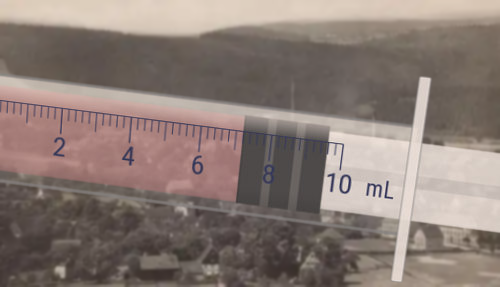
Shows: 7.2 mL
